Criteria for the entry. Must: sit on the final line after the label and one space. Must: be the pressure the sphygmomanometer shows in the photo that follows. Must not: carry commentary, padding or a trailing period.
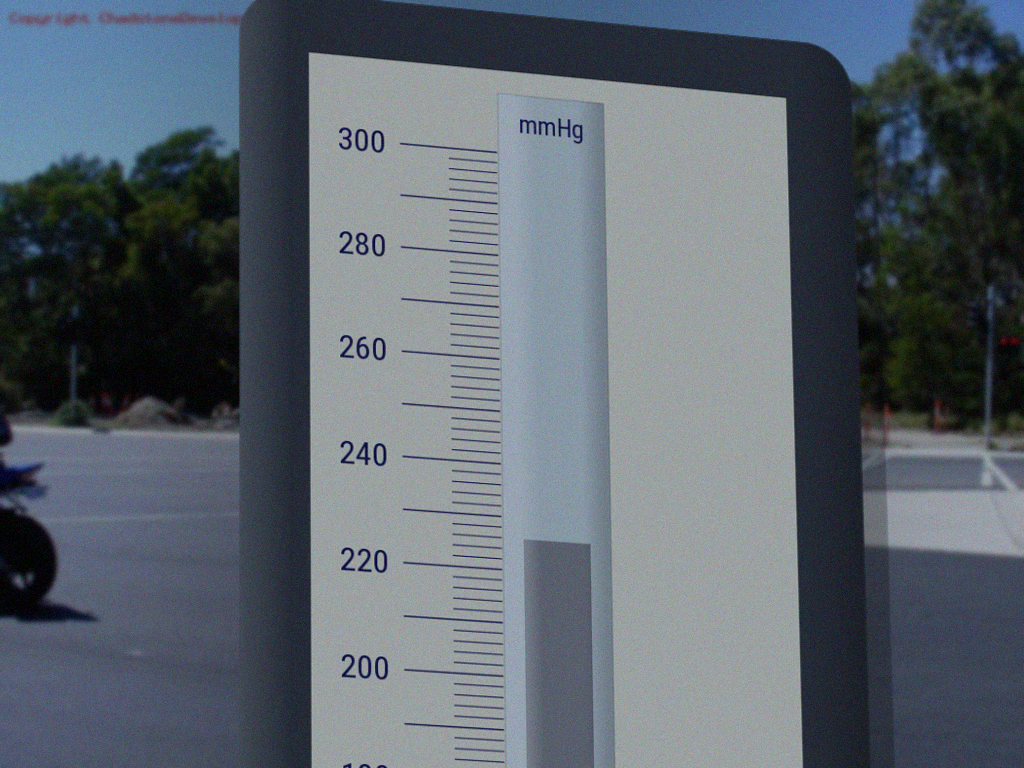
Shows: 226 mmHg
